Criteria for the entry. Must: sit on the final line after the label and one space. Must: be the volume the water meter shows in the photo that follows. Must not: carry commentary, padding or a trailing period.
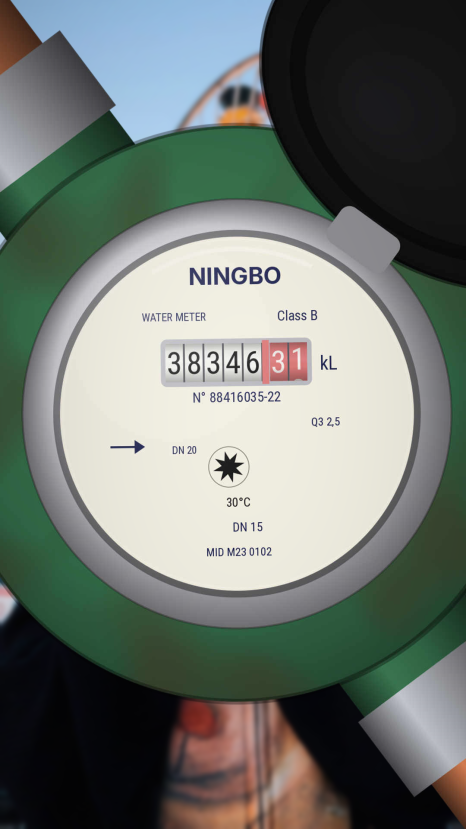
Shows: 38346.31 kL
